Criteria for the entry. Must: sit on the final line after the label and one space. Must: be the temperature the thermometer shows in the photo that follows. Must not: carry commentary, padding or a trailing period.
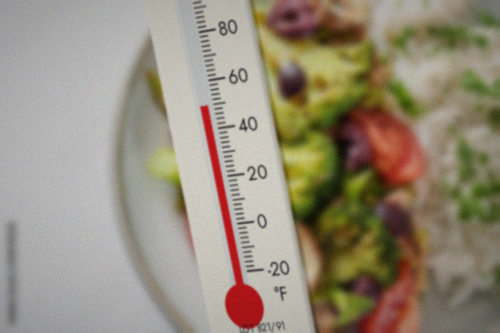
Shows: 50 °F
